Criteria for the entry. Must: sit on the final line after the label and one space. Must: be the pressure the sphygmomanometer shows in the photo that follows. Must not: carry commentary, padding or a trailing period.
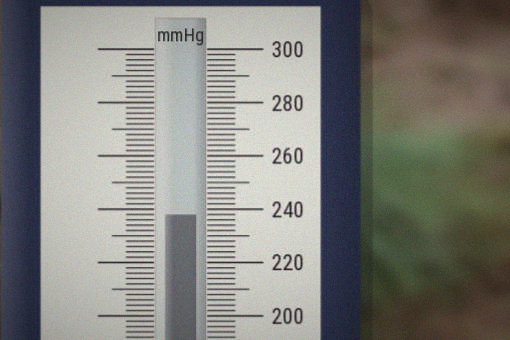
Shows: 238 mmHg
